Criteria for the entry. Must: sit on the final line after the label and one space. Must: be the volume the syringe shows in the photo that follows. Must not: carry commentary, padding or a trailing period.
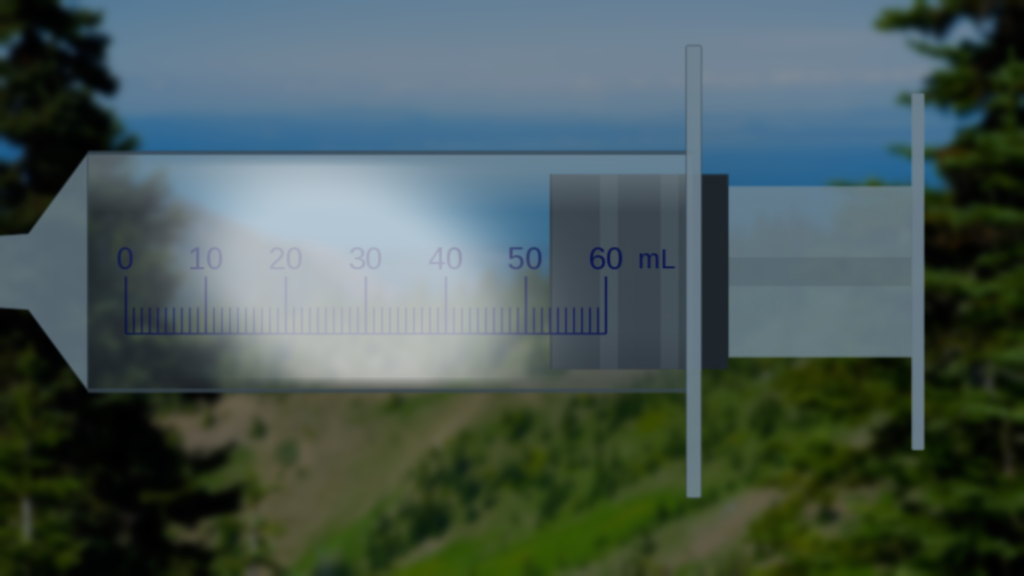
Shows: 53 mL
